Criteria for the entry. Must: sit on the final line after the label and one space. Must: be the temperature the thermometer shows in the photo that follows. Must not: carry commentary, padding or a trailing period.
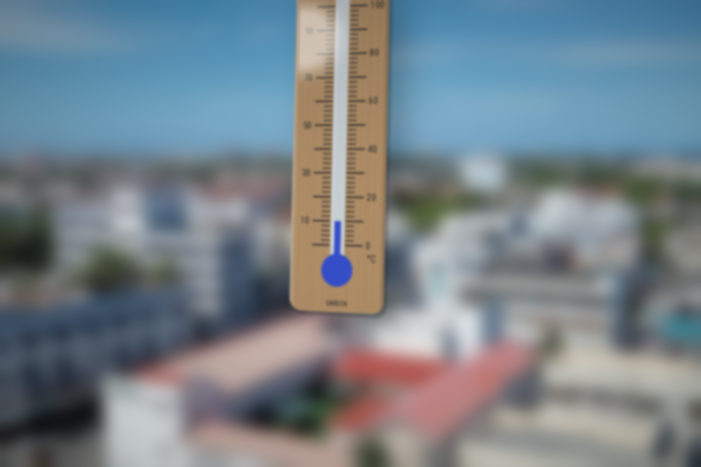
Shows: 10 °C
